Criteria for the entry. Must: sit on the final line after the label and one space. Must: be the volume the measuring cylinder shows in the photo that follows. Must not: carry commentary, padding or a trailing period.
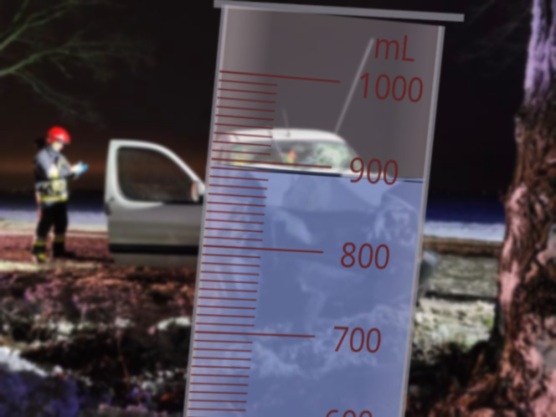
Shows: 890 mL
